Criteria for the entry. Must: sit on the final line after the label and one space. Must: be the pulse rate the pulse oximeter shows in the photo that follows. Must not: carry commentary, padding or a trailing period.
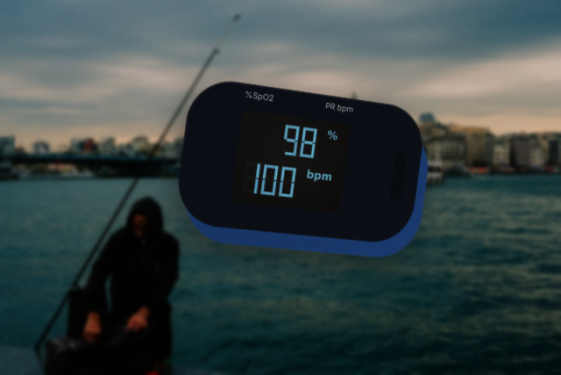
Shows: 100 bpm
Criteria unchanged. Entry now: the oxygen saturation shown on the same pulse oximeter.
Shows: 98 %
